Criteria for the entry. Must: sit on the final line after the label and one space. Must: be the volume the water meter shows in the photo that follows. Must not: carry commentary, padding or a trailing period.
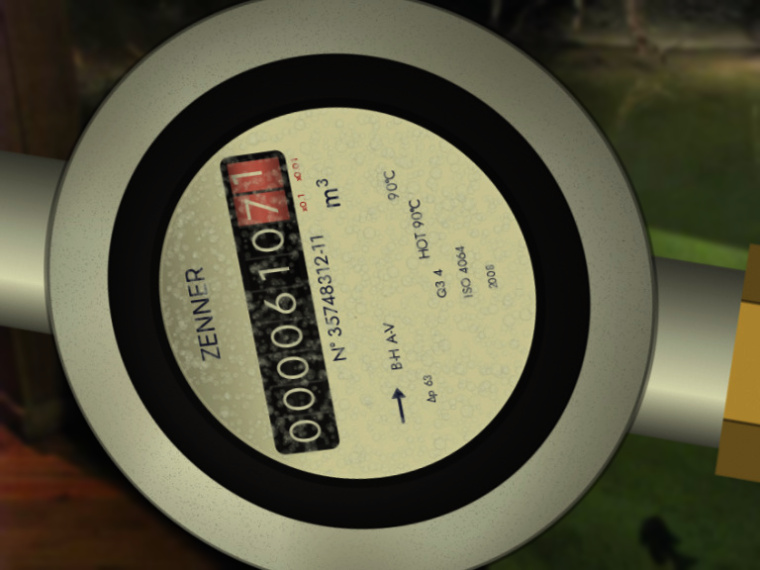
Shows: 610.71 m³
